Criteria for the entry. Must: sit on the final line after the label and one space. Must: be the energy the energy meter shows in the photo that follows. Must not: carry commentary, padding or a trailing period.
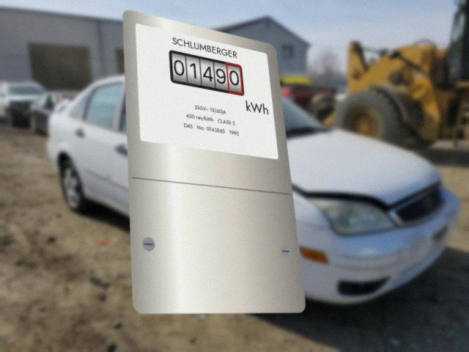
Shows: 149.0 kWh
